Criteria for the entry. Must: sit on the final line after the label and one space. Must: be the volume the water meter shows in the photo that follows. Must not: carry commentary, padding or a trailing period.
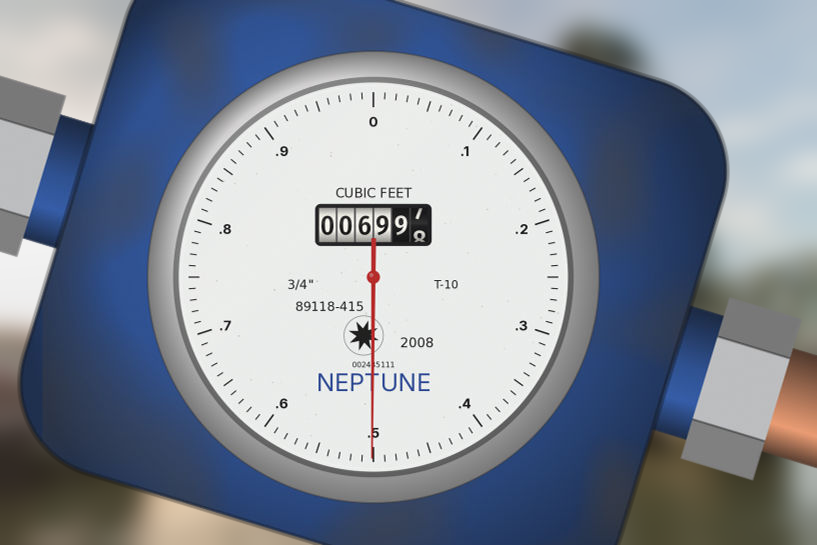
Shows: 6997.50 ft³
